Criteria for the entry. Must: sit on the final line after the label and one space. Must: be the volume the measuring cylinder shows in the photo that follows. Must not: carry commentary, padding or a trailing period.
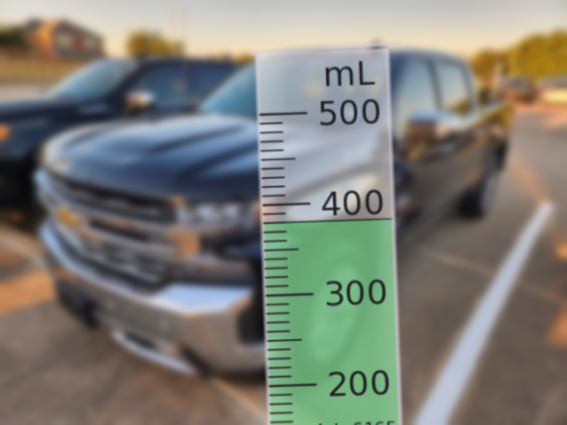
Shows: 380 mL
